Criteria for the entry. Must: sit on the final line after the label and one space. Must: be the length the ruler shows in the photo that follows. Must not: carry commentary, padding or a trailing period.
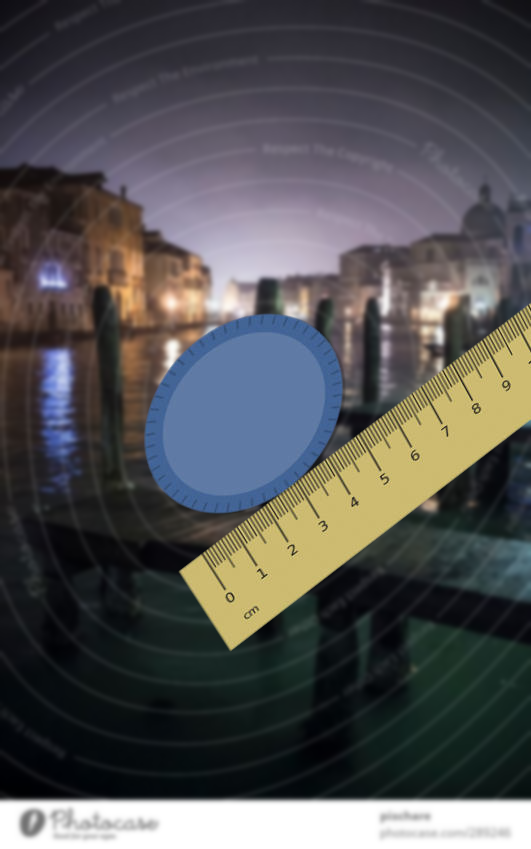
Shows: 5.5 cm
